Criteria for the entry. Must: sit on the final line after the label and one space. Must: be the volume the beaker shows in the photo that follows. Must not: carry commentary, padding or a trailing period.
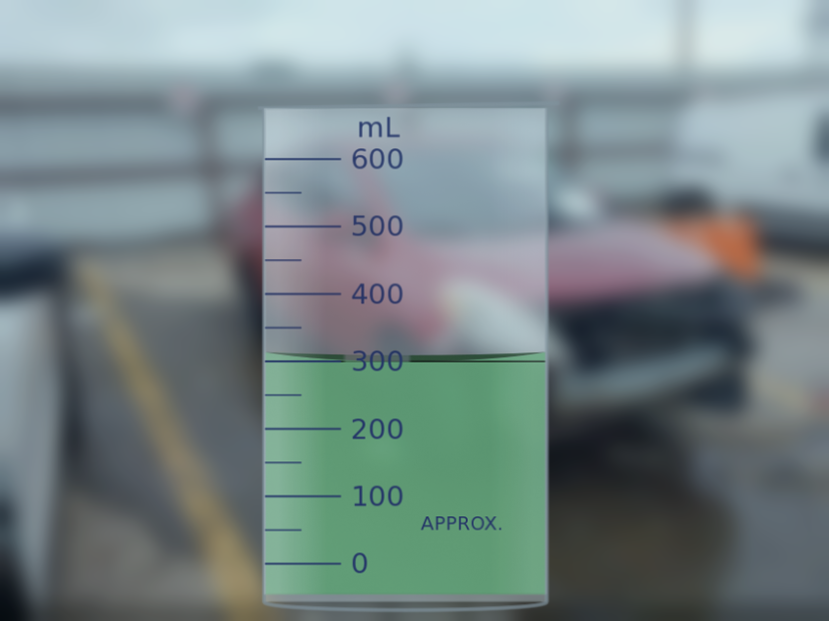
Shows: 300 mL
